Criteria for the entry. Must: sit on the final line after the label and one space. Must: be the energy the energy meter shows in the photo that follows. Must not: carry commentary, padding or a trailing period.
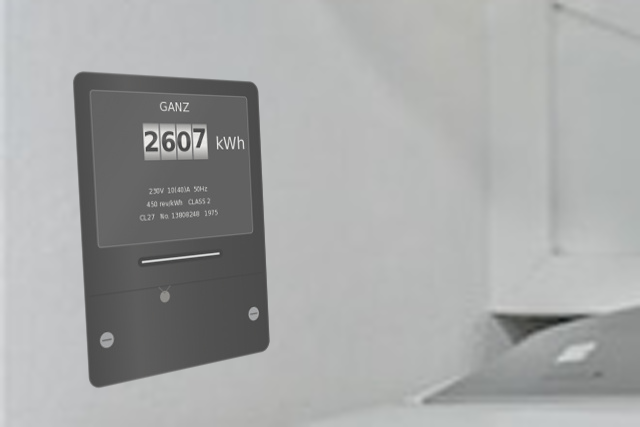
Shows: 2607 kWh
